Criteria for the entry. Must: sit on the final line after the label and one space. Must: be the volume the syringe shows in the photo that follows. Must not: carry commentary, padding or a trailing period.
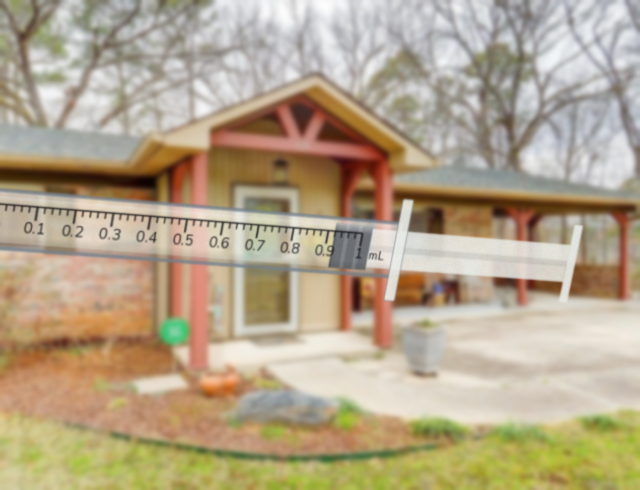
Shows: 0.92 mL
